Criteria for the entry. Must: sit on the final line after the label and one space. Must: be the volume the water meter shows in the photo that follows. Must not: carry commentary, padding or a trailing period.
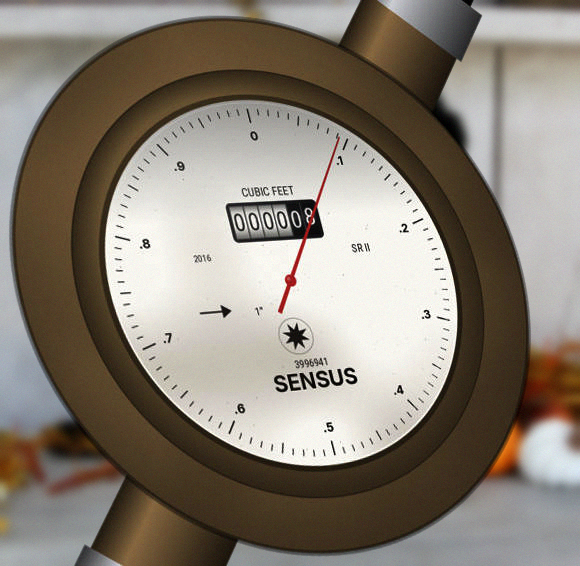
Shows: 8.09 ft³
